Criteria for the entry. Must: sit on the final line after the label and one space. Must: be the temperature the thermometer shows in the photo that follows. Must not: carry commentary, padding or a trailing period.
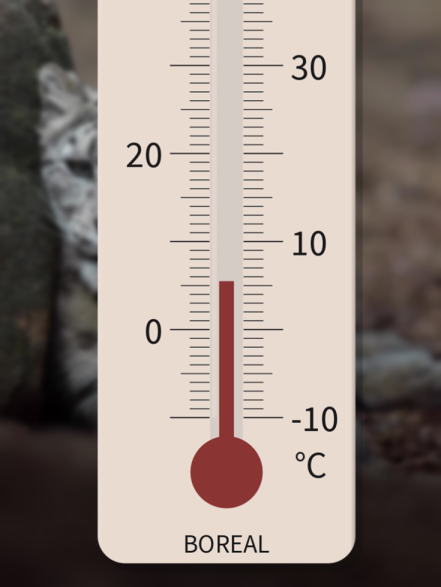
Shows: 5.5 °C
